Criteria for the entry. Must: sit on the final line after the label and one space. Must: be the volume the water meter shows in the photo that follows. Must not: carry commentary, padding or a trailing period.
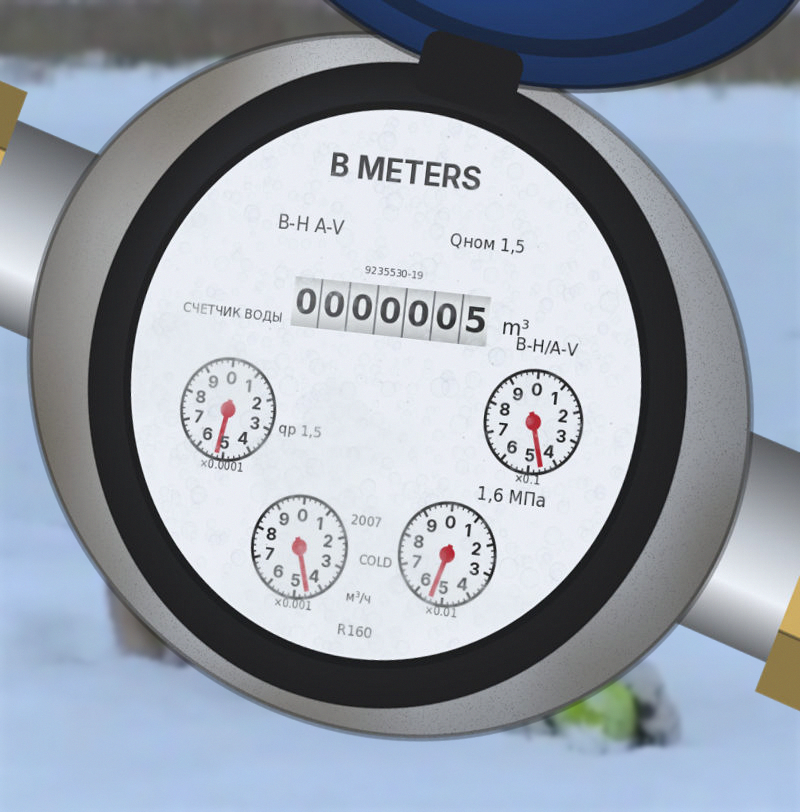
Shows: 5.4545 m³
